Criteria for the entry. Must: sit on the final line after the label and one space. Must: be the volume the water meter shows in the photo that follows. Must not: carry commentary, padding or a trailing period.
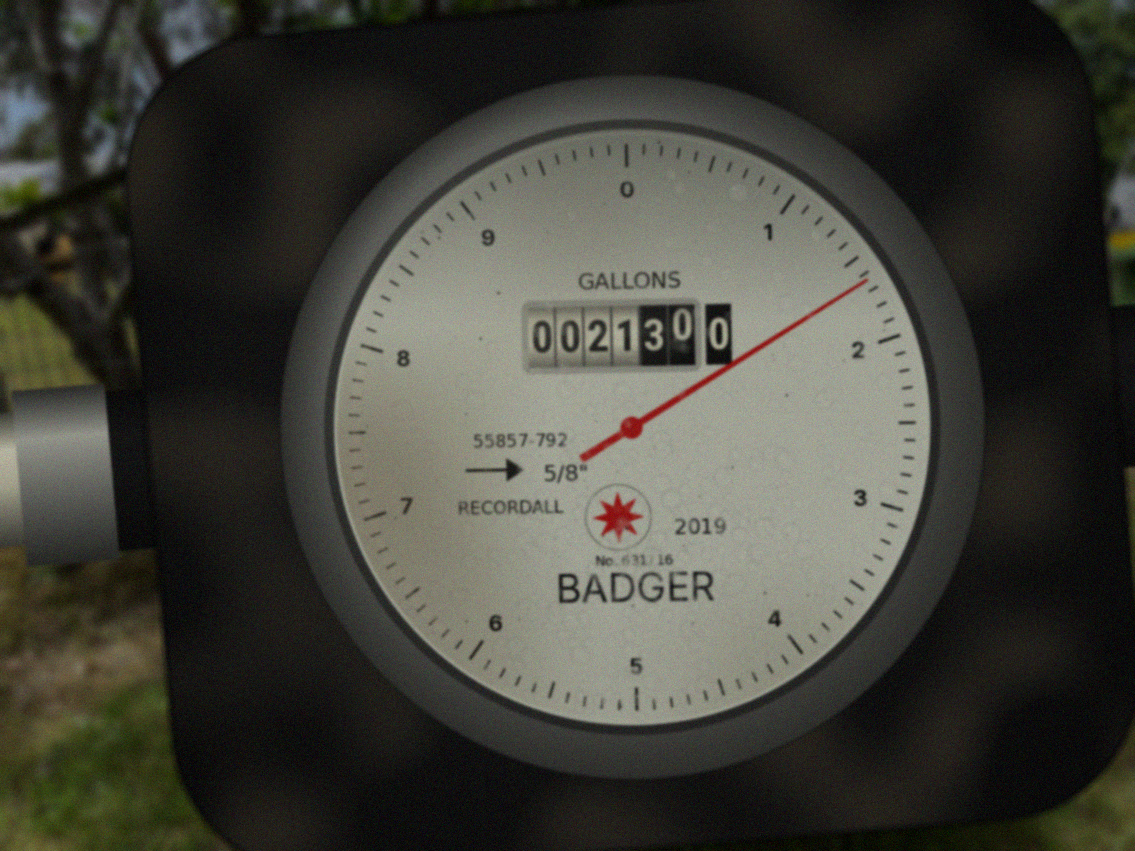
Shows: 21301.6 gal
